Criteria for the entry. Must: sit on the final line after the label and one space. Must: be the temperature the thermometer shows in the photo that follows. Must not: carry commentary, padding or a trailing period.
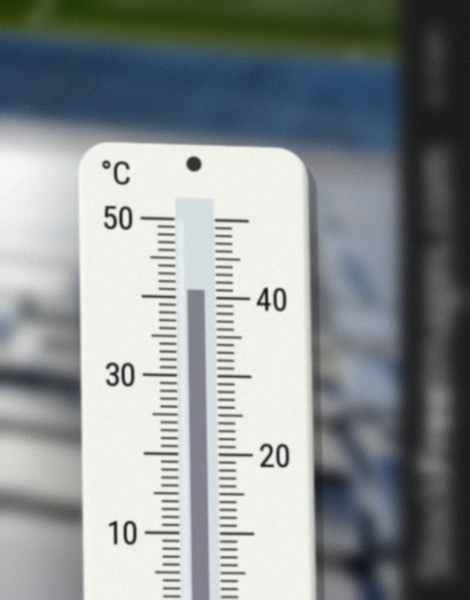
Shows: 41 °C
